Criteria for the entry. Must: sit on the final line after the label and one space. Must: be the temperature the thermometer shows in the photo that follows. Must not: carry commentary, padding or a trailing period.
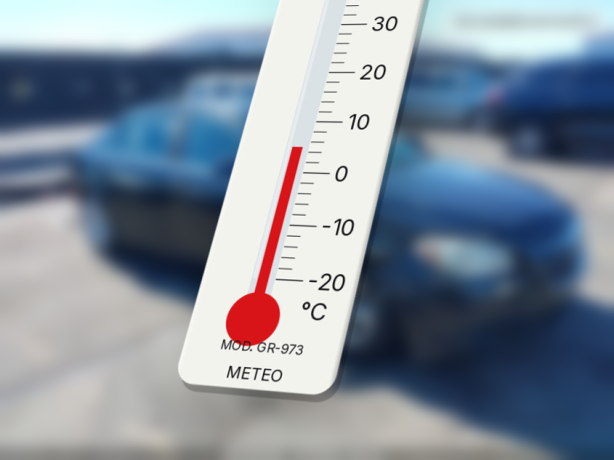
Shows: 5 °C
